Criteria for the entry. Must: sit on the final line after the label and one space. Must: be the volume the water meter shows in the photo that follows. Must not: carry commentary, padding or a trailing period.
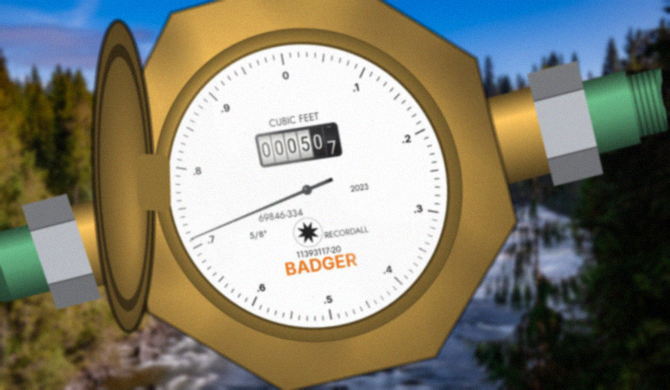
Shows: 506.71 ft³
